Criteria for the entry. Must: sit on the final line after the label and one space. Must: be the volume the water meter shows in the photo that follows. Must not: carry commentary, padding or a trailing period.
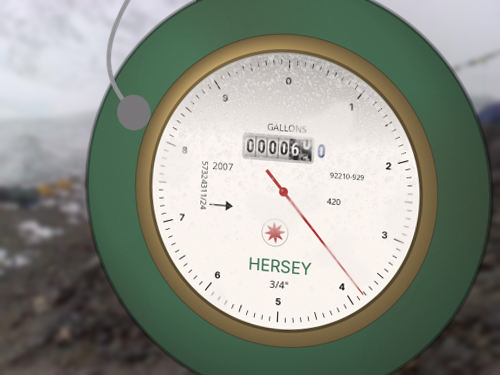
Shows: 603.8 gal
